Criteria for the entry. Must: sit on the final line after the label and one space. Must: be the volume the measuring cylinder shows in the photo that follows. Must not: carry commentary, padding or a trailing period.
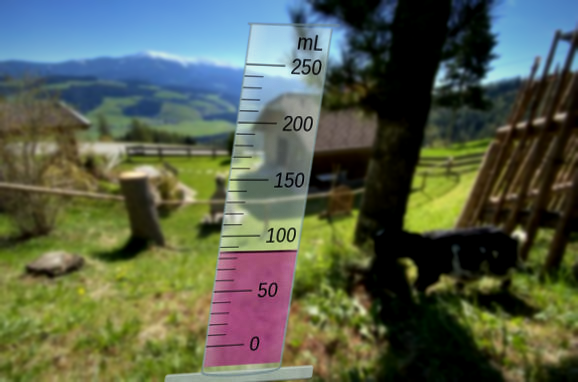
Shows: 85 mL
